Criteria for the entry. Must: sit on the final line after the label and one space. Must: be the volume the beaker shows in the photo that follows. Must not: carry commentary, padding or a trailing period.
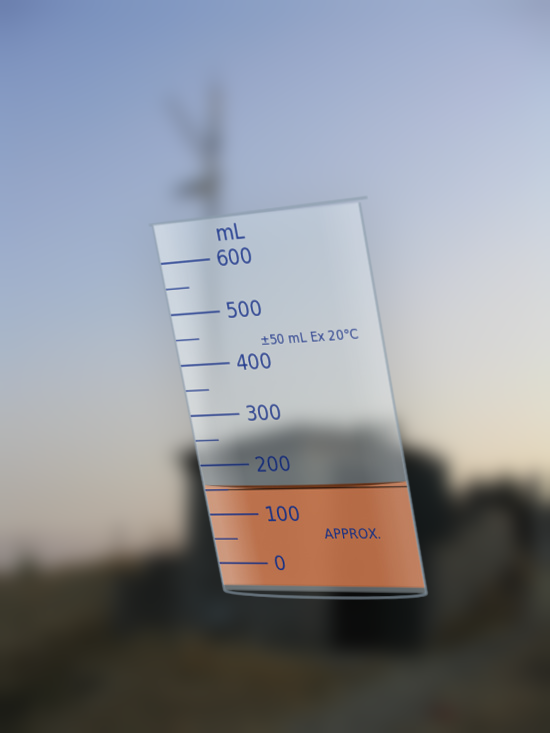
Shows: 150 mL
